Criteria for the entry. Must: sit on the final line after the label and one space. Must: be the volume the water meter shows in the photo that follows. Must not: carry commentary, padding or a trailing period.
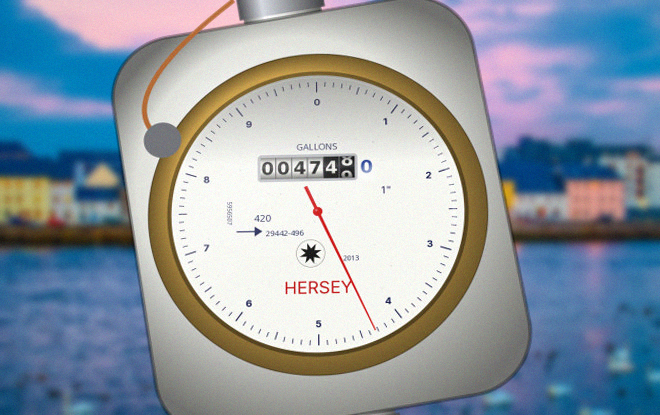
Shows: 47484.3 gal
